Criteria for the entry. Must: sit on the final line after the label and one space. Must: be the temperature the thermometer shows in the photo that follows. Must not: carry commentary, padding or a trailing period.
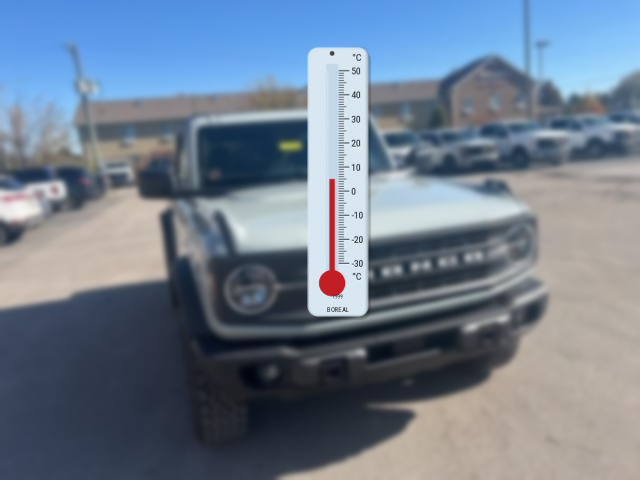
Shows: 5 °C
